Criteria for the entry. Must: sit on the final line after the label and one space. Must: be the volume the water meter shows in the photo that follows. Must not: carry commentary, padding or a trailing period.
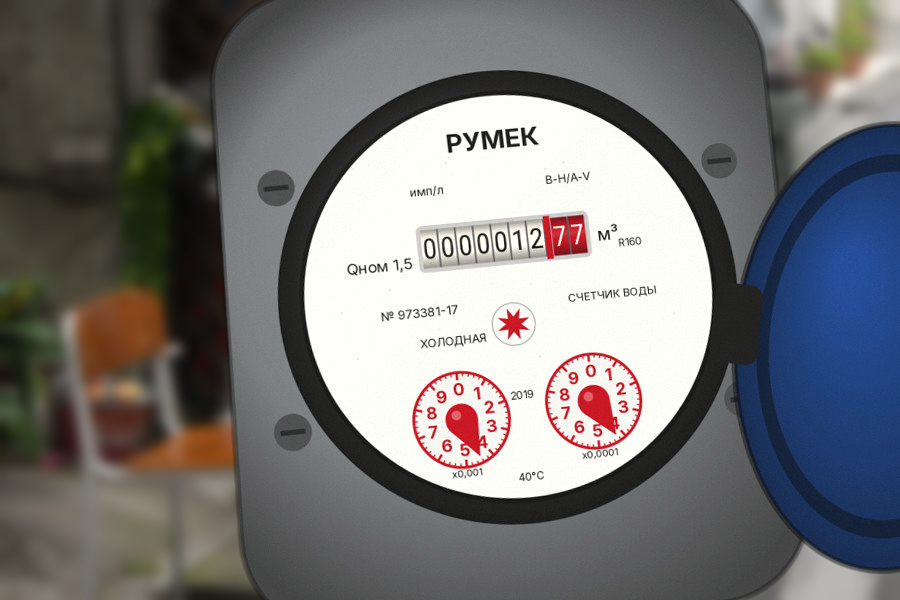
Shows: 12.7744 m³
